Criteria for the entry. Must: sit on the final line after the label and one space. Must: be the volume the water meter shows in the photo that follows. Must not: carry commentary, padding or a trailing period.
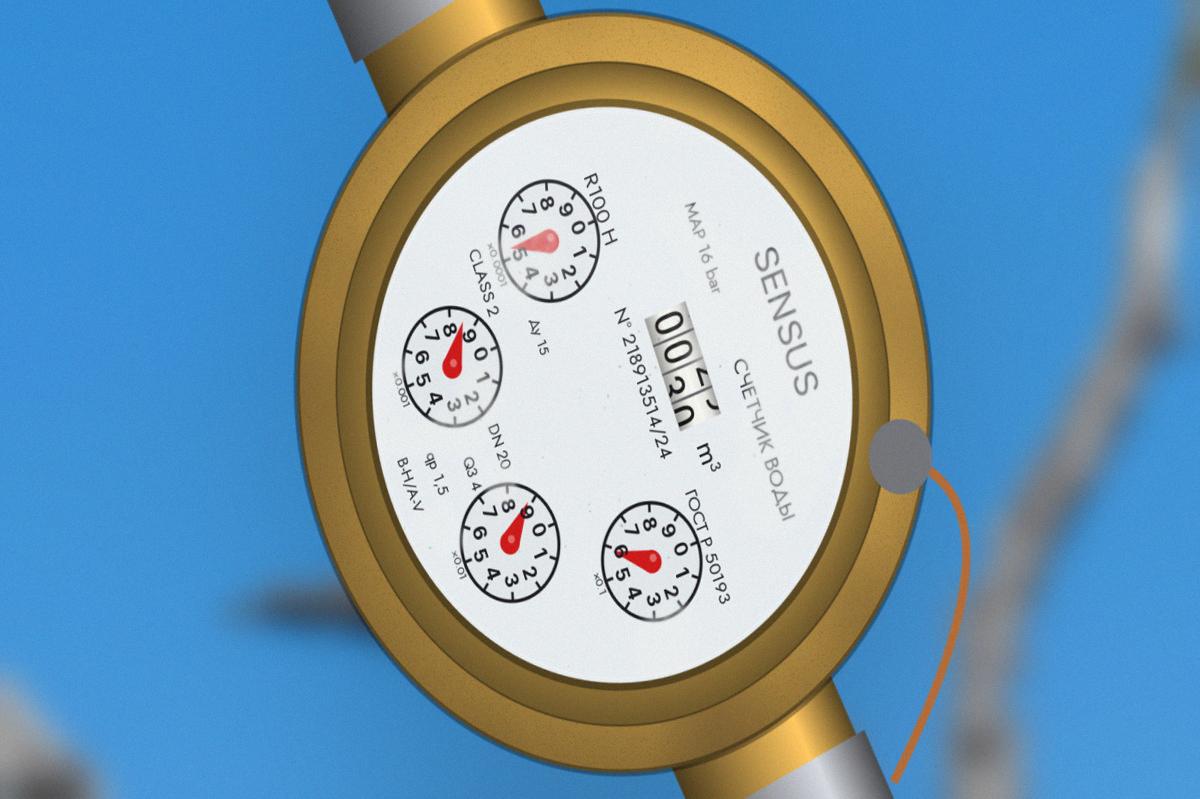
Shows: 29.5885 m³
